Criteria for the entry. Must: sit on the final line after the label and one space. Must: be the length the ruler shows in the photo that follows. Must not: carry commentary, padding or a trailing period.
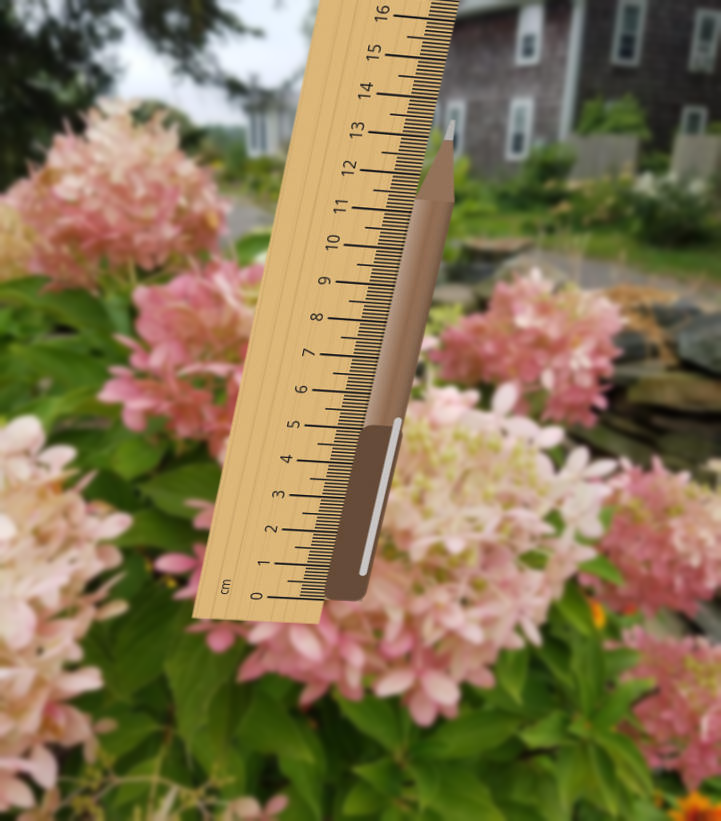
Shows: 13.5 cm
